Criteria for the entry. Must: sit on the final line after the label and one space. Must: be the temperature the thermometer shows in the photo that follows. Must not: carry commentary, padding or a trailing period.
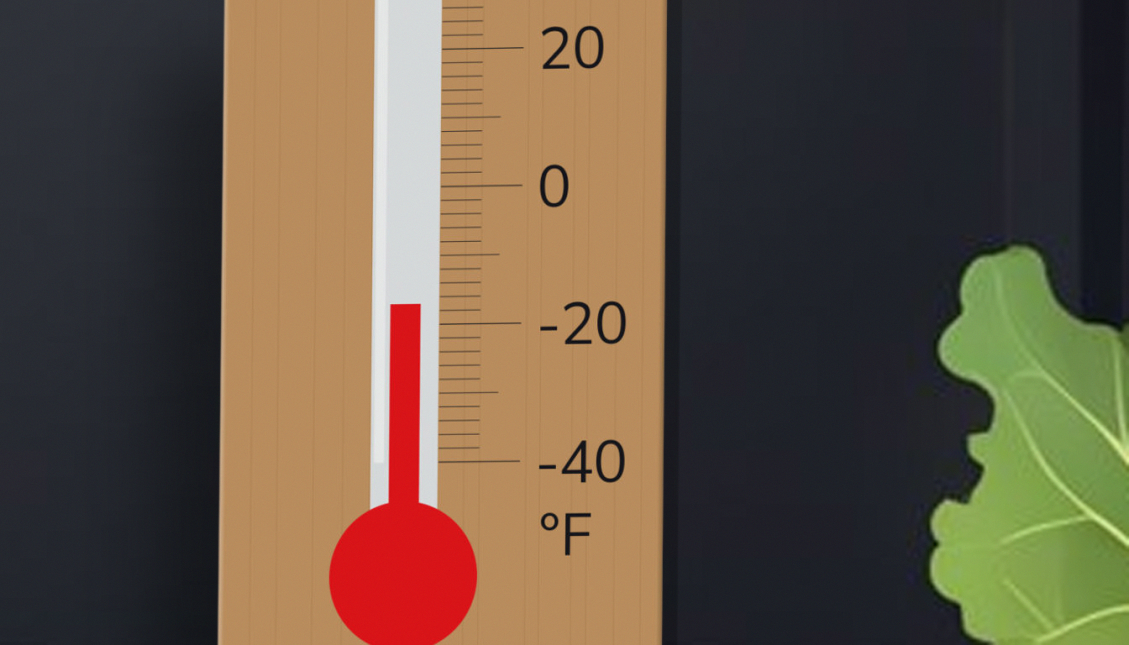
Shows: -17 °F
